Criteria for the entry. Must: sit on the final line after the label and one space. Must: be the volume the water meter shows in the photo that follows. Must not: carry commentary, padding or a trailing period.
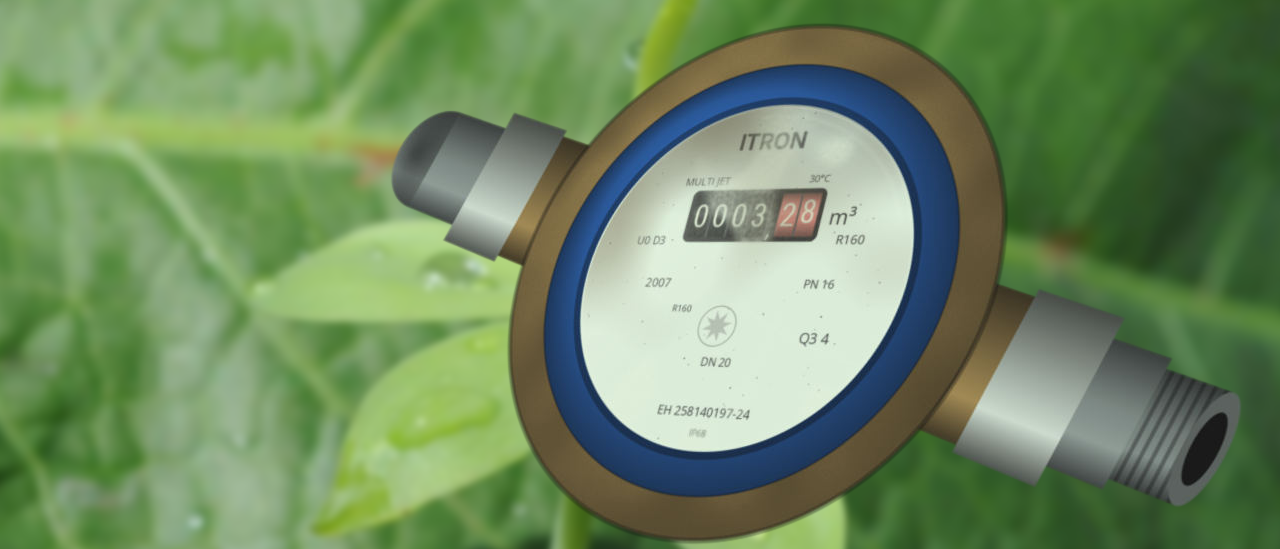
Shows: 3.28 m³
